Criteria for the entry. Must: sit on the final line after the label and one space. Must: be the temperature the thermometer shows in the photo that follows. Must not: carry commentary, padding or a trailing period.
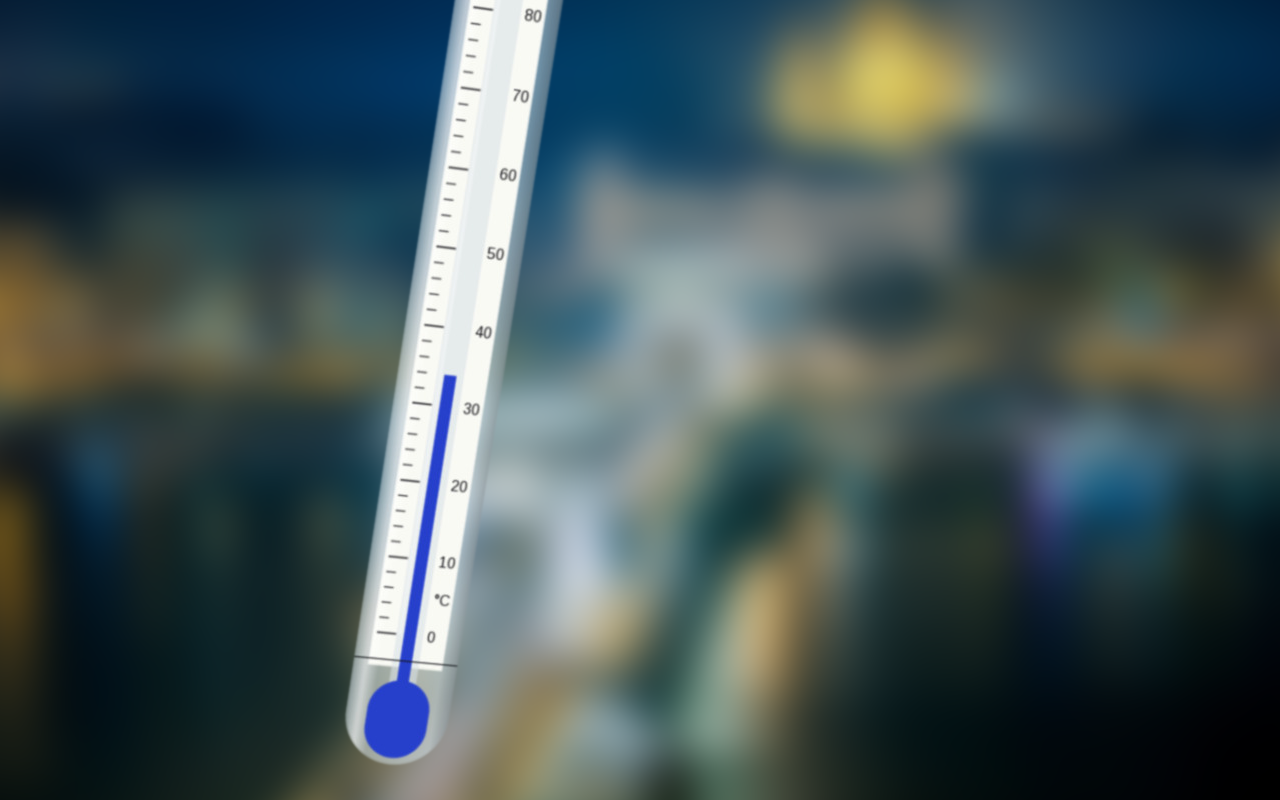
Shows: 34 °C
